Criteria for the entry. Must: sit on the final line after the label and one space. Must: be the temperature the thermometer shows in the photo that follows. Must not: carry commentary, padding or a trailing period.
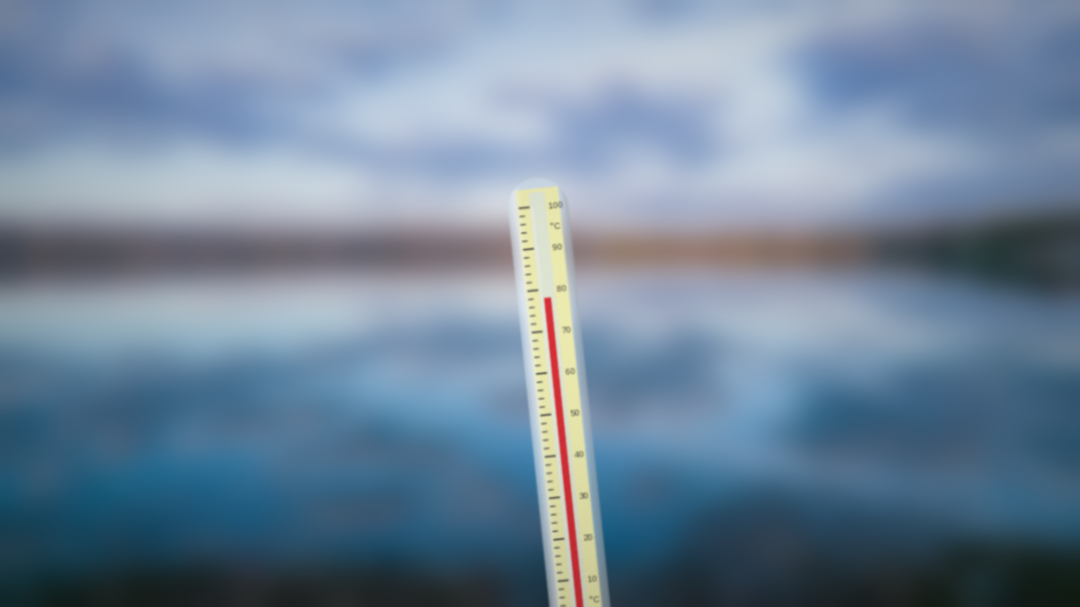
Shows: 78 °C
